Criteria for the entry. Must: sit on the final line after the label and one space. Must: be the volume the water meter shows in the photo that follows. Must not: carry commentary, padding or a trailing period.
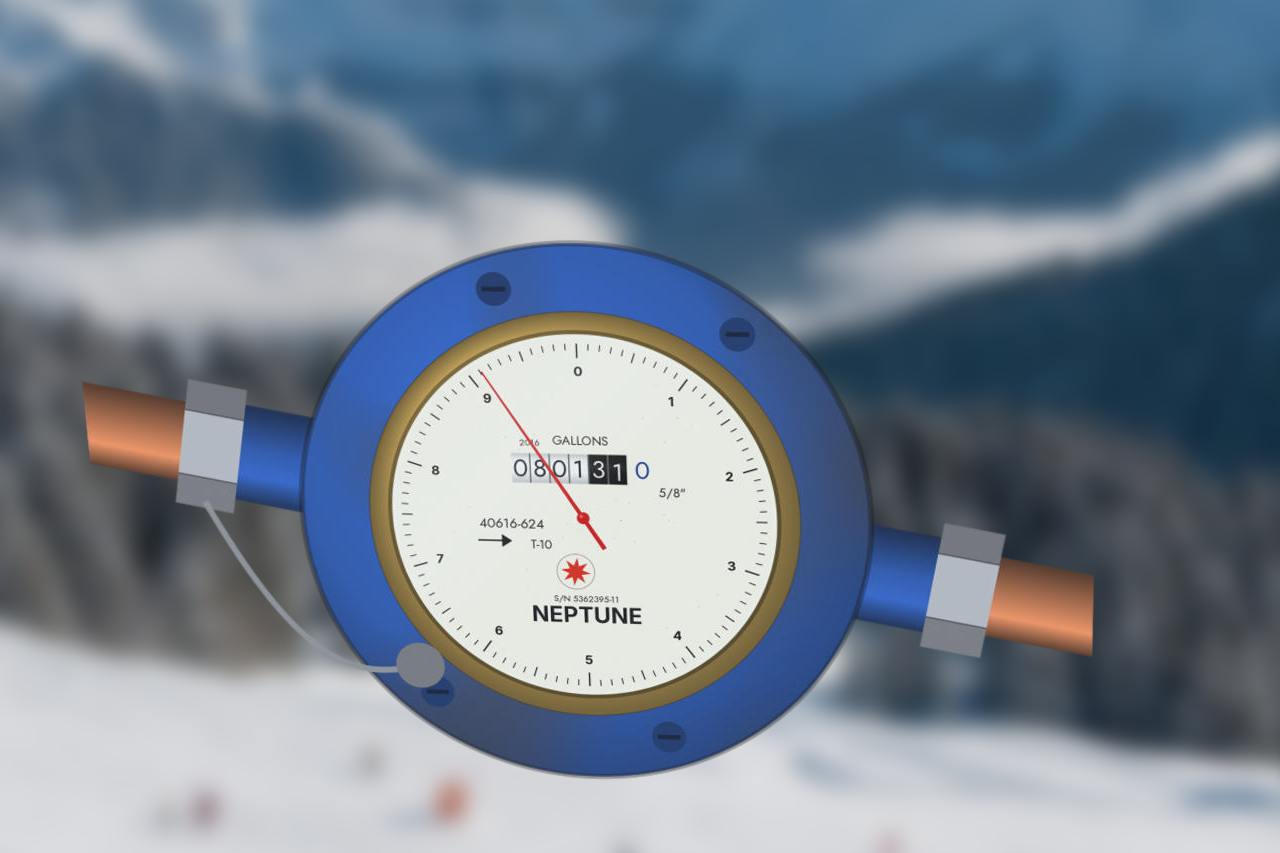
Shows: 801309.1 gal
